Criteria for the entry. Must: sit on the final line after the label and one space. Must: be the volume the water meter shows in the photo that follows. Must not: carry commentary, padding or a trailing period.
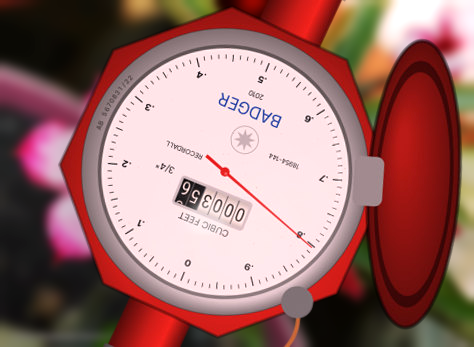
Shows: 355.80 ft³
